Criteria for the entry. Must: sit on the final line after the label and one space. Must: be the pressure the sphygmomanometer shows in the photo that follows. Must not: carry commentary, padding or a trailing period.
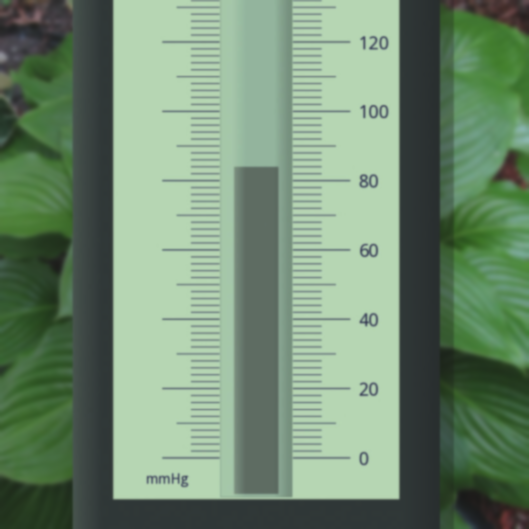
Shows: 84 mmHg
